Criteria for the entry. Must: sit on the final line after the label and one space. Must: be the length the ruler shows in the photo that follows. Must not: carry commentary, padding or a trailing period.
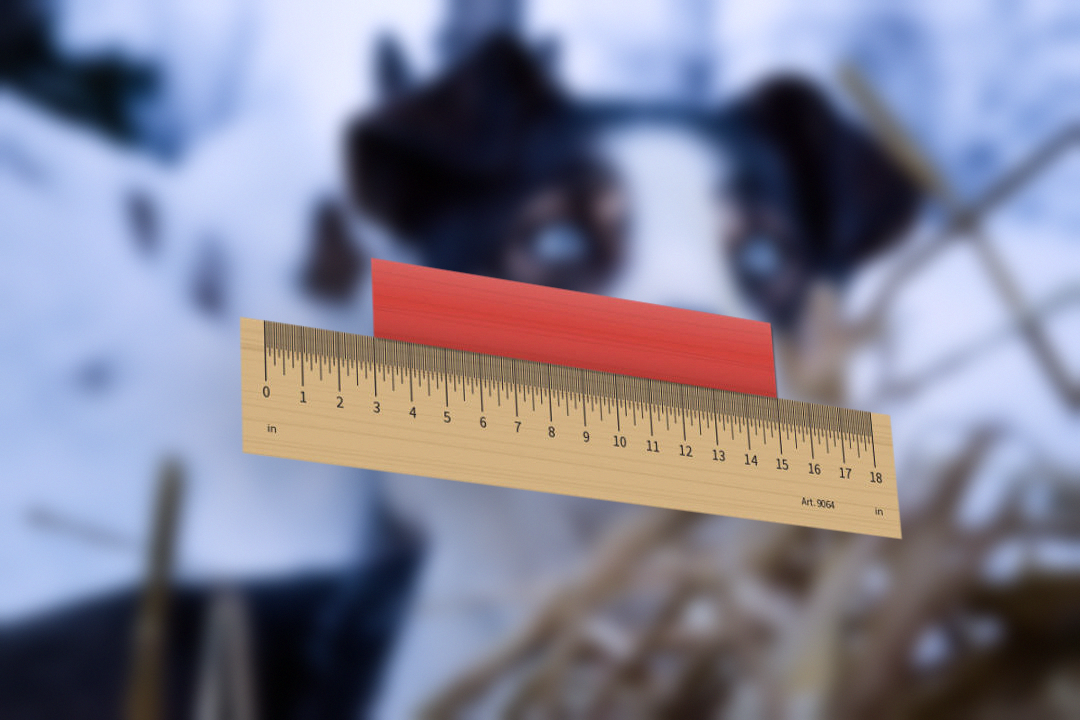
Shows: 12 in
